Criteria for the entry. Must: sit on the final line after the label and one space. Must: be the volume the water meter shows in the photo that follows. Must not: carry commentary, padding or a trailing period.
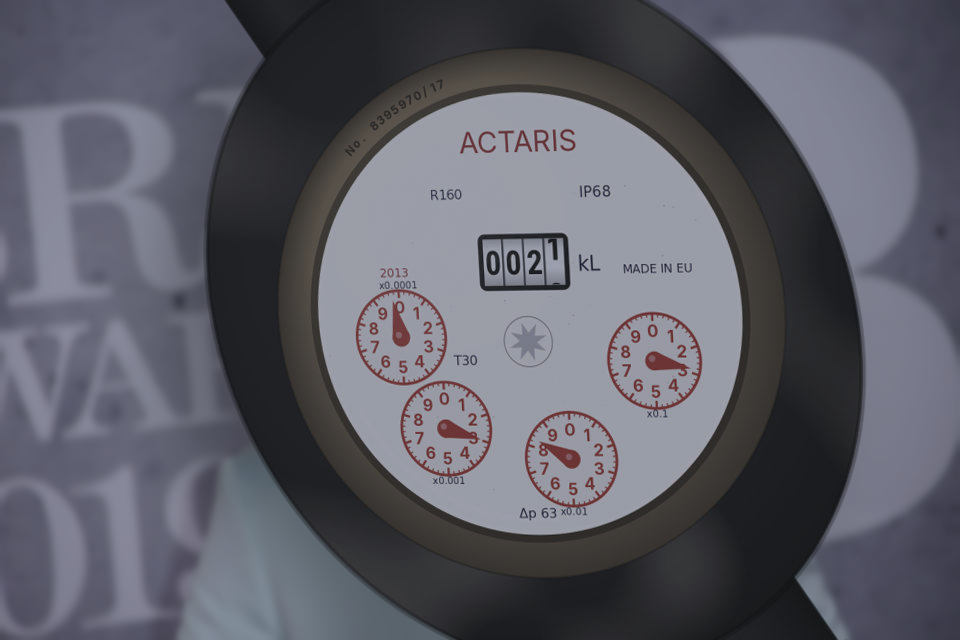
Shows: 21.2829 kL
